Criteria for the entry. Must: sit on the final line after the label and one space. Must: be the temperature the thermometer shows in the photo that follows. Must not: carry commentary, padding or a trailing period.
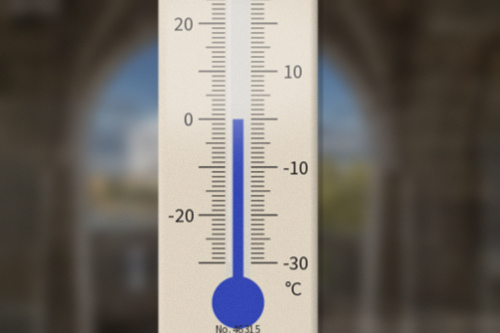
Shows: 0 °C
